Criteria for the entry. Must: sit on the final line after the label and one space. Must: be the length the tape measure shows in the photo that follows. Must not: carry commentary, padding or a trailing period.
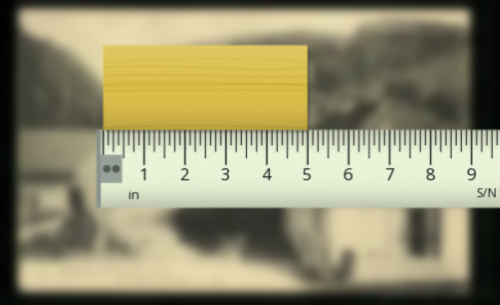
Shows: 5 in
